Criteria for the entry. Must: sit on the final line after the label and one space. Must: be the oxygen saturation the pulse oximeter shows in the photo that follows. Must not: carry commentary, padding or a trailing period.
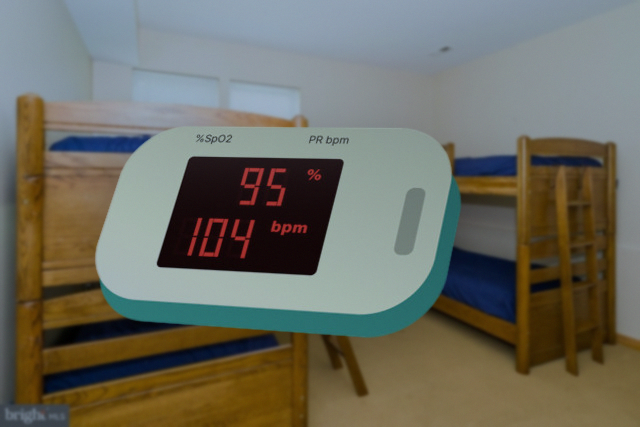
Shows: 95 %
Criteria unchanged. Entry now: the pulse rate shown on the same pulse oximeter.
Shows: 104 bpm
